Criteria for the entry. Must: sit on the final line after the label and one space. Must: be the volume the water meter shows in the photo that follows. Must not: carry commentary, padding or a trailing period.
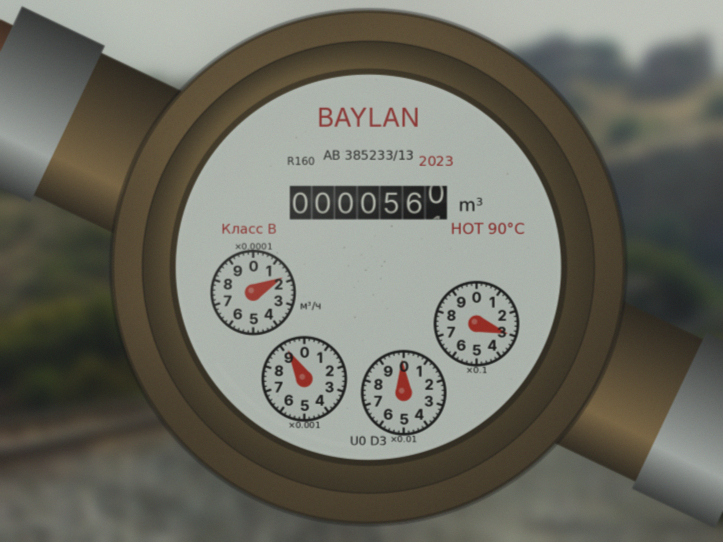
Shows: 560.2991 m³
